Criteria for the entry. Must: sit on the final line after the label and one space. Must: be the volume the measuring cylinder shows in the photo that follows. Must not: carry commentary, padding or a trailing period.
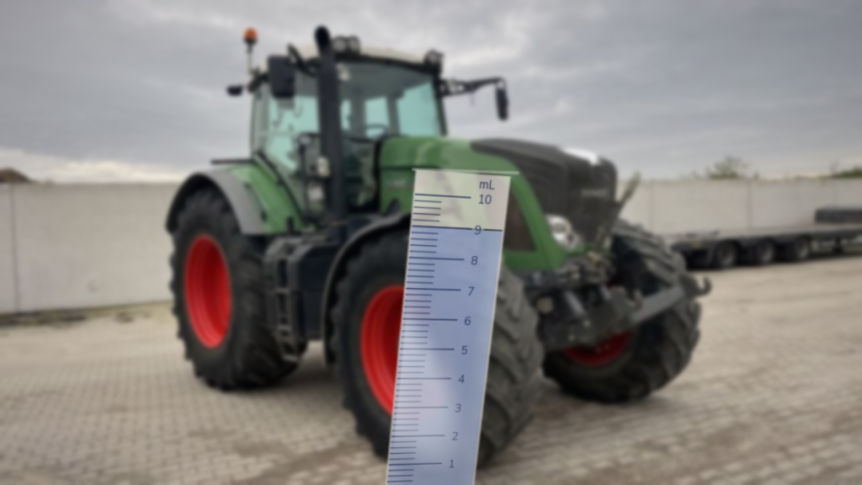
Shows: 9 mL
